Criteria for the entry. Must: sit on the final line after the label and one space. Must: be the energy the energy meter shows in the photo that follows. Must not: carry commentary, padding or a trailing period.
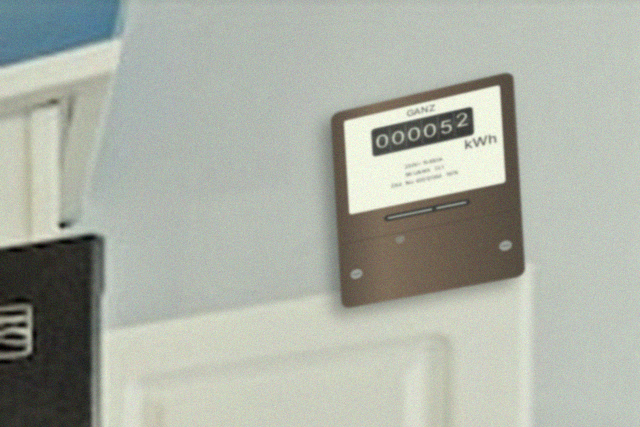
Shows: 52 kWh
